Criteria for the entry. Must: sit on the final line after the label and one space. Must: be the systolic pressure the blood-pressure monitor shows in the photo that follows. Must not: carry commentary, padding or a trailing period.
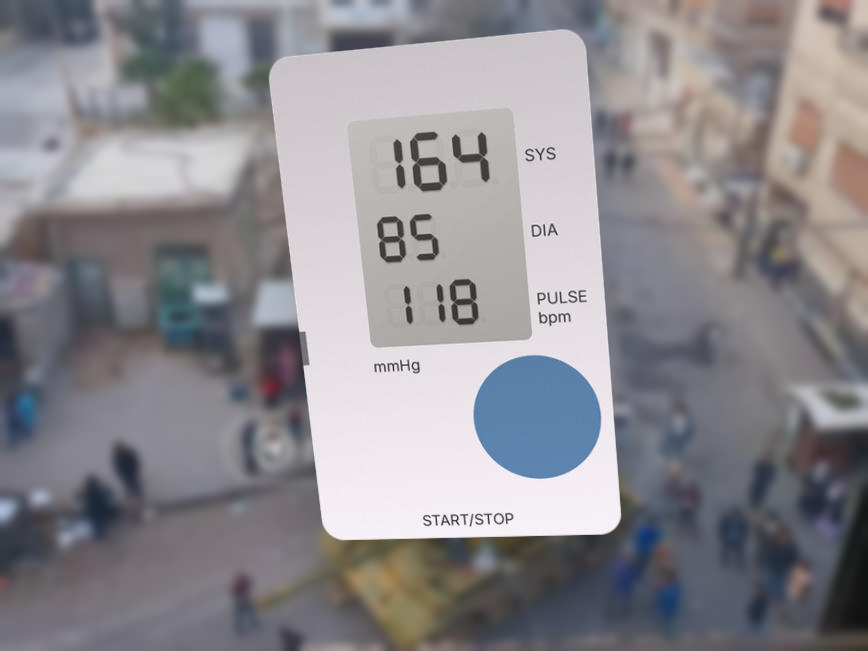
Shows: 164 mmHg
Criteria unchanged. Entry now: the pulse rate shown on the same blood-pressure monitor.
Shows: 118 bpm
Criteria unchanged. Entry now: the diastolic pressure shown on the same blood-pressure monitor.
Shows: 85 mmHg
